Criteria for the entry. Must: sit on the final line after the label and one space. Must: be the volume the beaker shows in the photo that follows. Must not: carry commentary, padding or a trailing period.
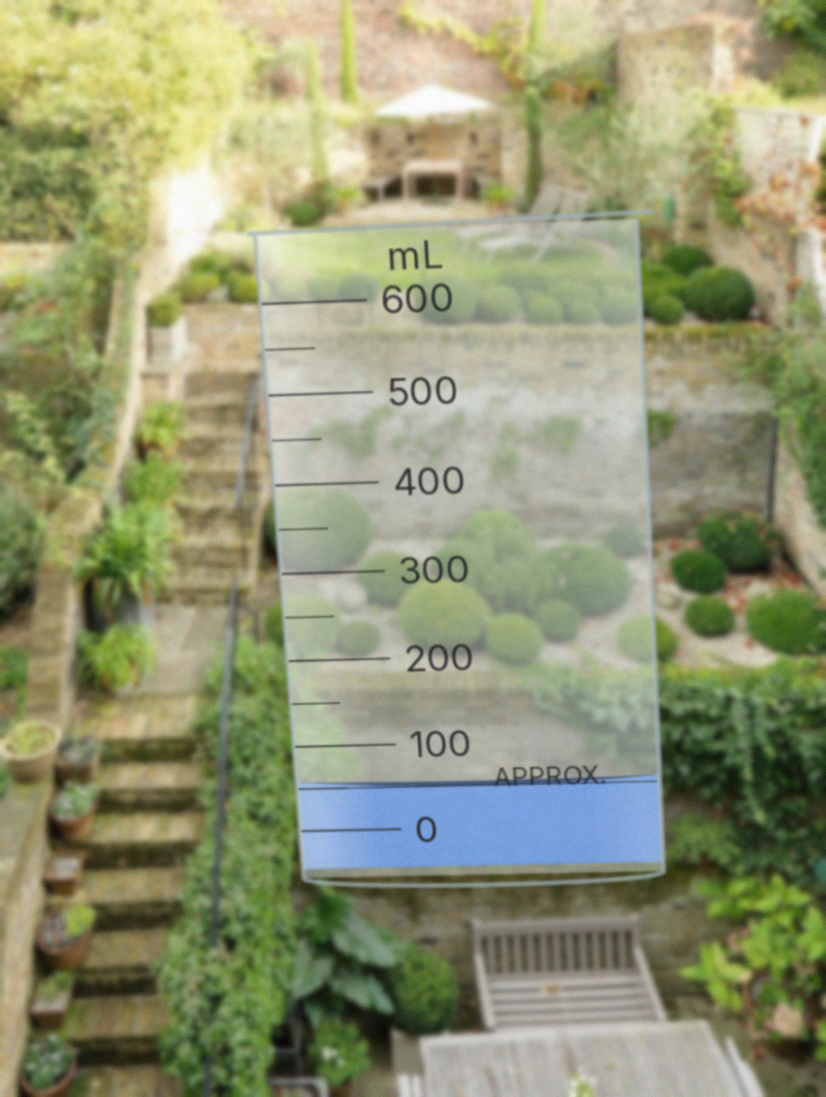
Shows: 50 mL
